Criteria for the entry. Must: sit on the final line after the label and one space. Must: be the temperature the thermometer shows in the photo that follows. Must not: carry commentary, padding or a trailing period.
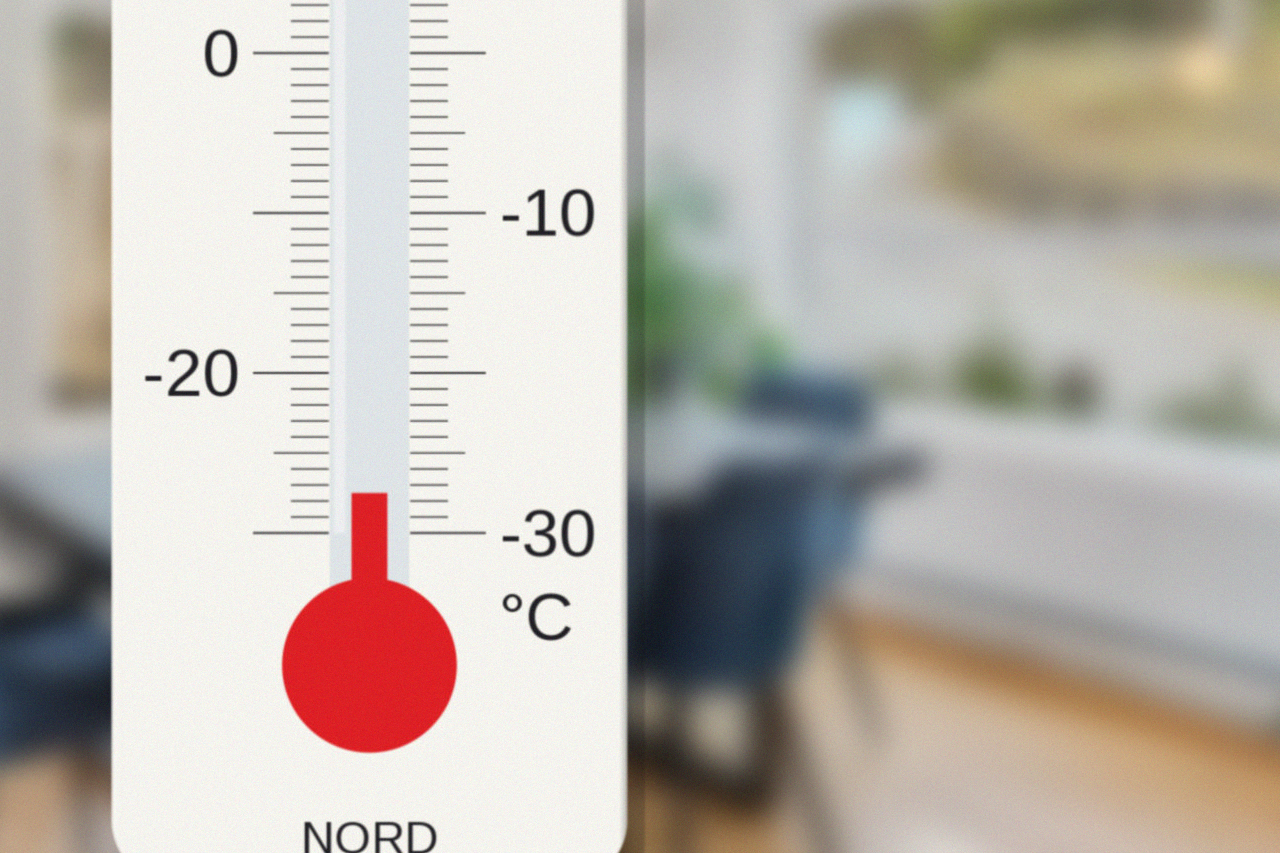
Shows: -27.5 °C
